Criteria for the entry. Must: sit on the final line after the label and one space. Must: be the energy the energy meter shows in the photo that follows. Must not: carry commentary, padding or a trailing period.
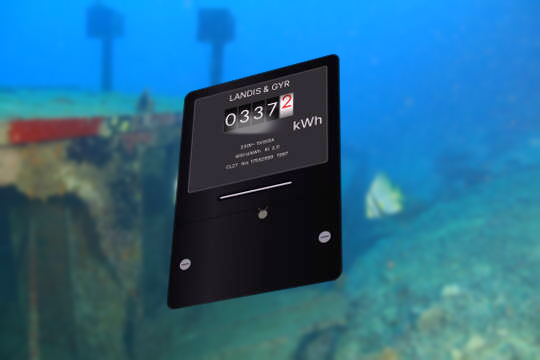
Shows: 337.2 kWh
